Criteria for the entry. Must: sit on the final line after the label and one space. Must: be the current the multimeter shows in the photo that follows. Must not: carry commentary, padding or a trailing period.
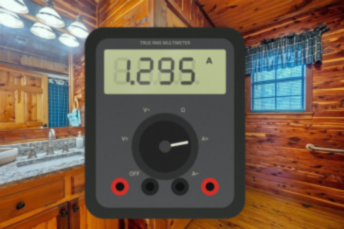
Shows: 1.295 A
